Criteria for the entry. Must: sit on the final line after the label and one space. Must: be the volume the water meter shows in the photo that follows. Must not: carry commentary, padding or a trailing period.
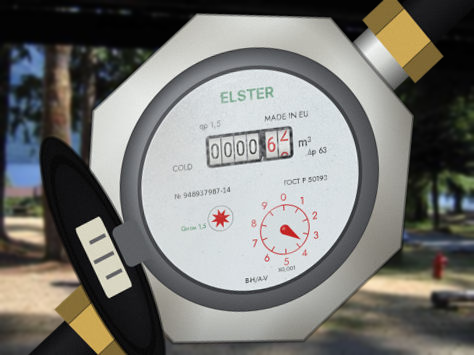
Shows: 0.623 m³
